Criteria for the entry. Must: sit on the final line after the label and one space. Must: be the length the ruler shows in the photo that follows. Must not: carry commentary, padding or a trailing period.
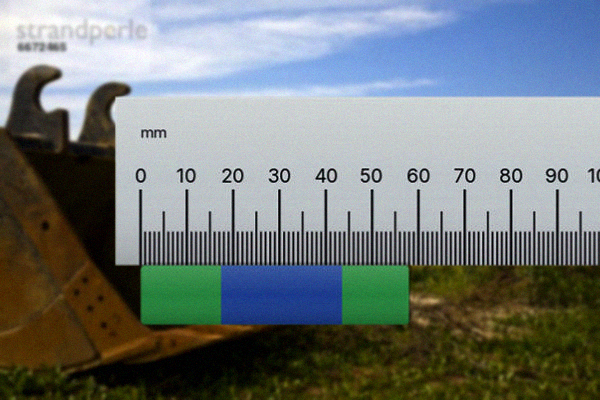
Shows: 58 mm
